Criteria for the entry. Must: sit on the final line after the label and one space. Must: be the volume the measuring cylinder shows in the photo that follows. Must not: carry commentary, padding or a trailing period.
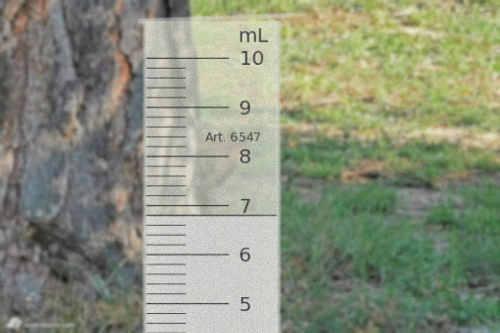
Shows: 6.8 mL
